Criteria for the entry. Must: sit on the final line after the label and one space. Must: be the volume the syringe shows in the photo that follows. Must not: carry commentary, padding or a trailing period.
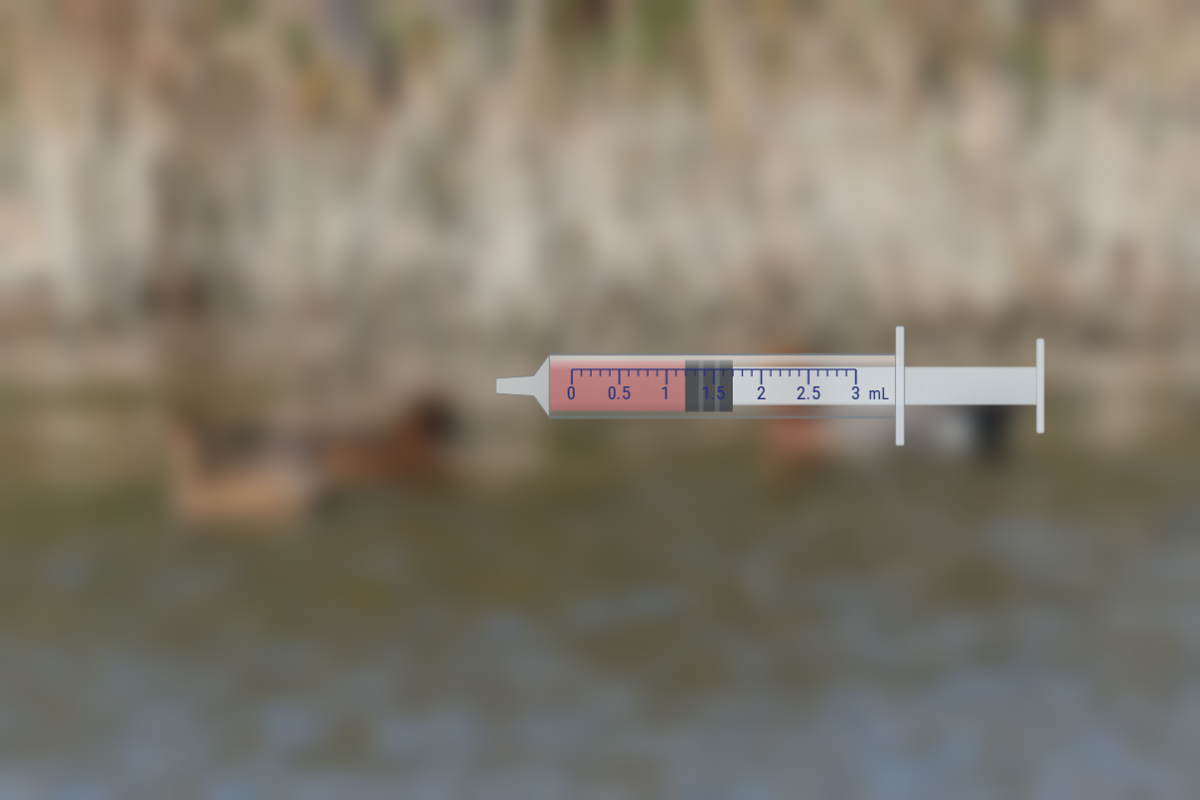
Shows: 1.2 mL
